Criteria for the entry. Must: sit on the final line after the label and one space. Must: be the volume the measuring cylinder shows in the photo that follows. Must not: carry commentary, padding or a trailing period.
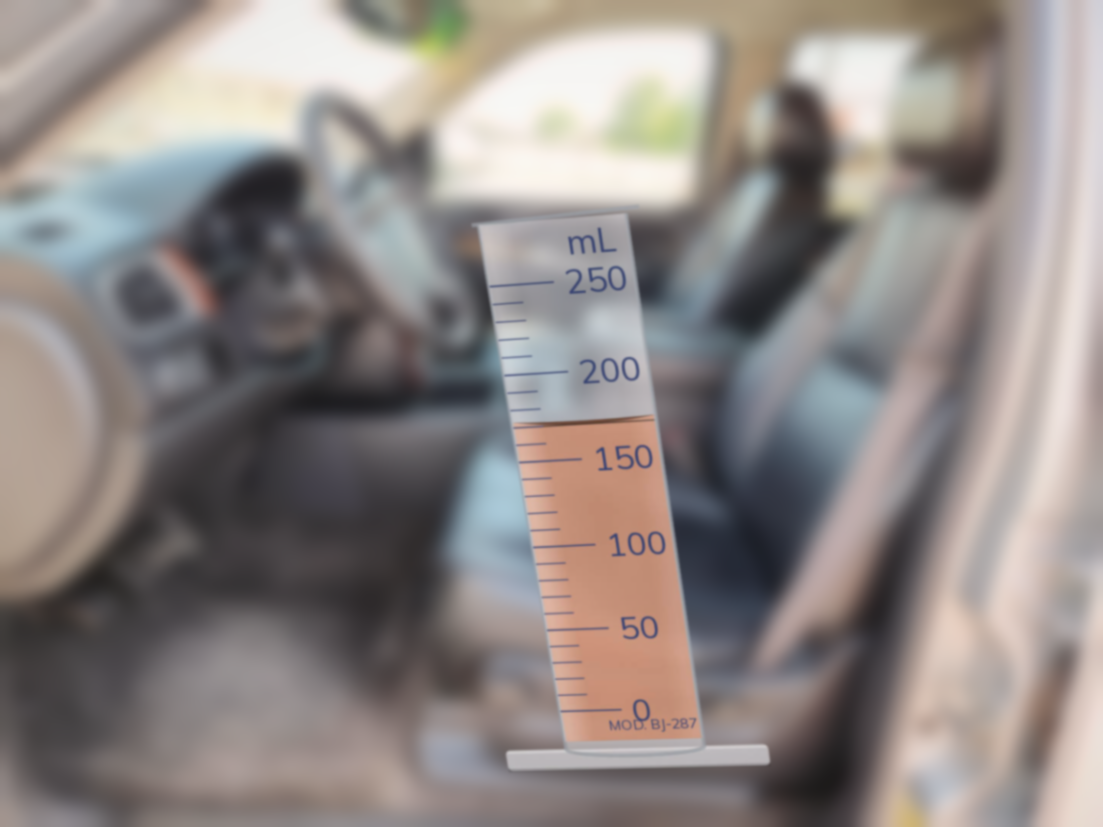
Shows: 170 mL
